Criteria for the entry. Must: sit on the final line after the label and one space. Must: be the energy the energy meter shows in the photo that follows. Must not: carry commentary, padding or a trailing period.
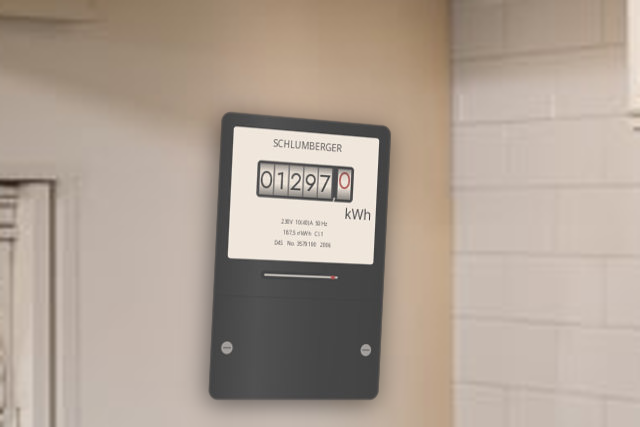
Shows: 1297.0 kWh
